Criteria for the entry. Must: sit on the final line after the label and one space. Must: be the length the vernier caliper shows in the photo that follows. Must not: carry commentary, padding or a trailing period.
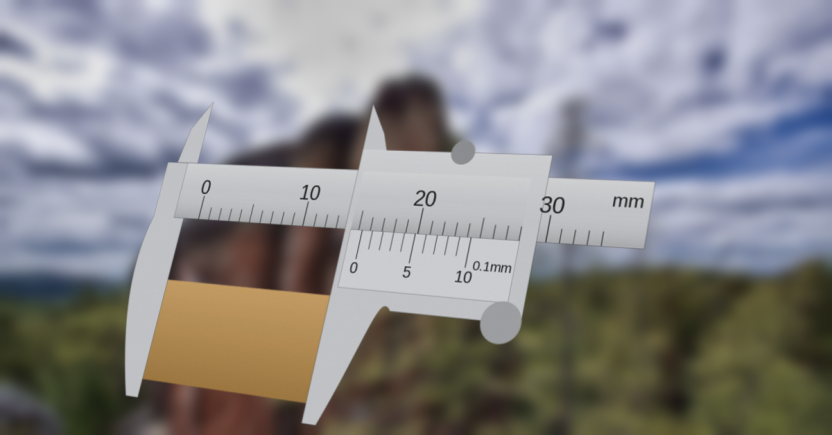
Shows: 15.3 mm
